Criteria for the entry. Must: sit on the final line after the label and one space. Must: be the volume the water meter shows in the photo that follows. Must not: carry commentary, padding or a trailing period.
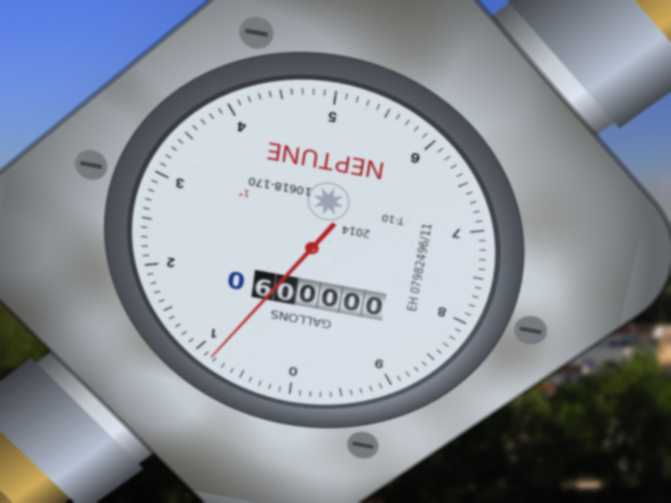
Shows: 90.8 gal
